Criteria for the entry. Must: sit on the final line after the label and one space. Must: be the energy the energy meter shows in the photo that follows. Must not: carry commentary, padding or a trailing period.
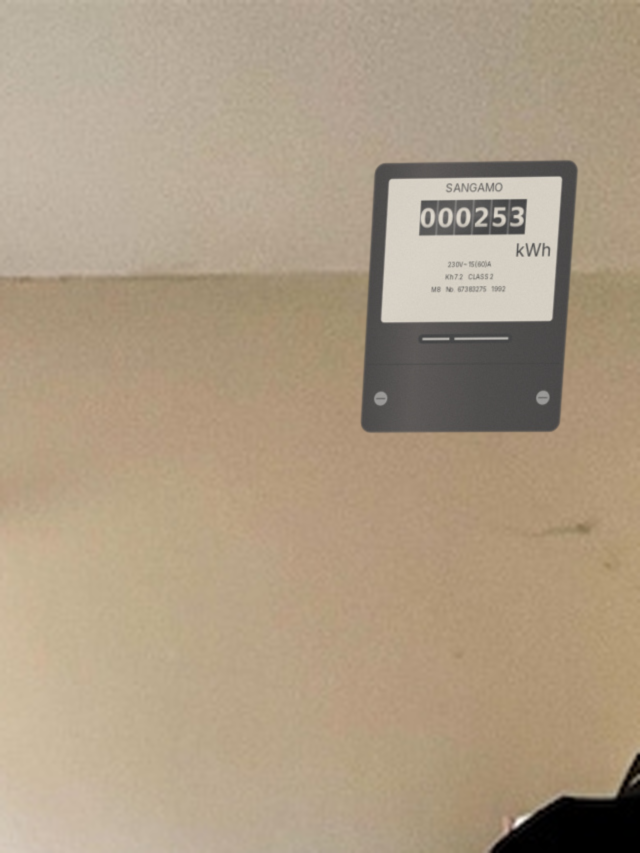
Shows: 253 kWh
